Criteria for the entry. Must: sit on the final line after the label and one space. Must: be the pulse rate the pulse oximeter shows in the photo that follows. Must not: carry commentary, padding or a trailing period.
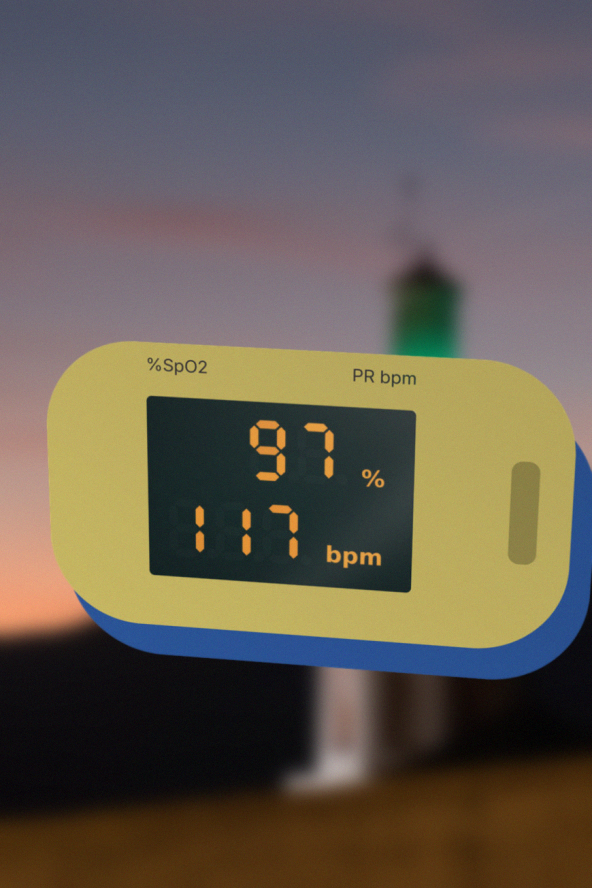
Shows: 117 bpm
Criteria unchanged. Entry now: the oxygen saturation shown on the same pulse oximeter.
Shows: 97 %
